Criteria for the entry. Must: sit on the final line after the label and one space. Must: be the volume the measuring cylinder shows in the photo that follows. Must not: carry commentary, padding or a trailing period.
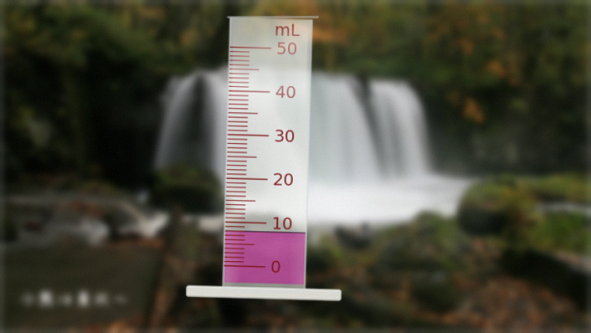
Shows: 8 mL
